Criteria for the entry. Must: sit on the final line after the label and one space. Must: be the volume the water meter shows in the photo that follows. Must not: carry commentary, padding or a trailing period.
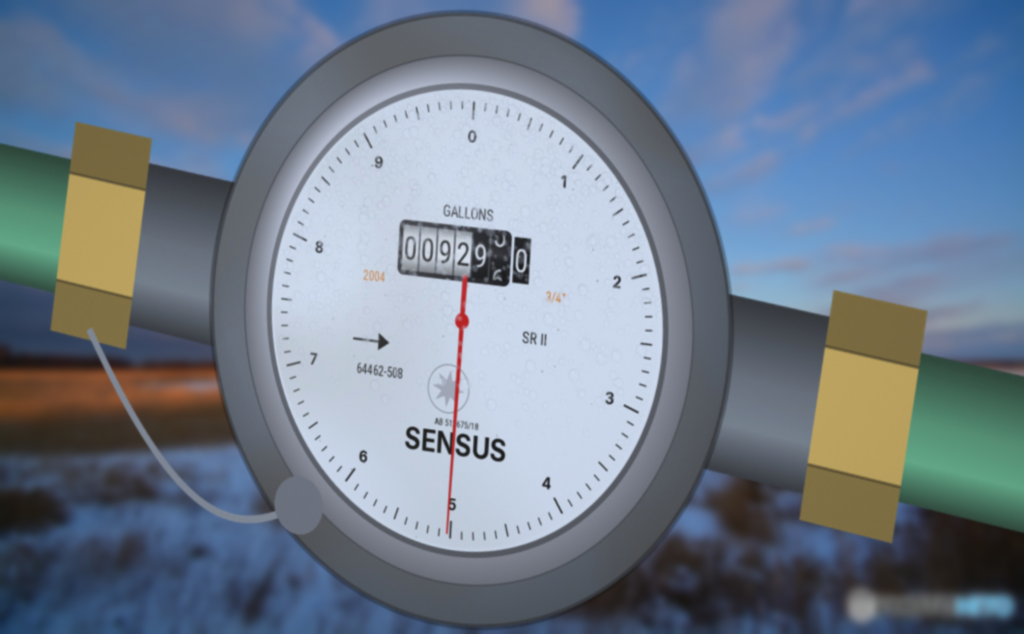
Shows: 92955.0 gal
